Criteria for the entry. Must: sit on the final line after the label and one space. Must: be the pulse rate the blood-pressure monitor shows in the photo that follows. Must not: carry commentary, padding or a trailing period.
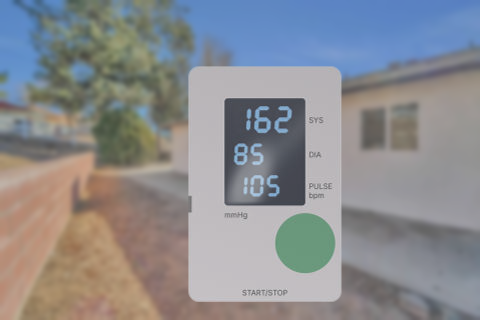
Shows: 105 bpm
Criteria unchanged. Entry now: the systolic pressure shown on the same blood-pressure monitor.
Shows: 162 mmHg
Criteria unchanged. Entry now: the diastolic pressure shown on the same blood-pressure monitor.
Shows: 85 mmHg
